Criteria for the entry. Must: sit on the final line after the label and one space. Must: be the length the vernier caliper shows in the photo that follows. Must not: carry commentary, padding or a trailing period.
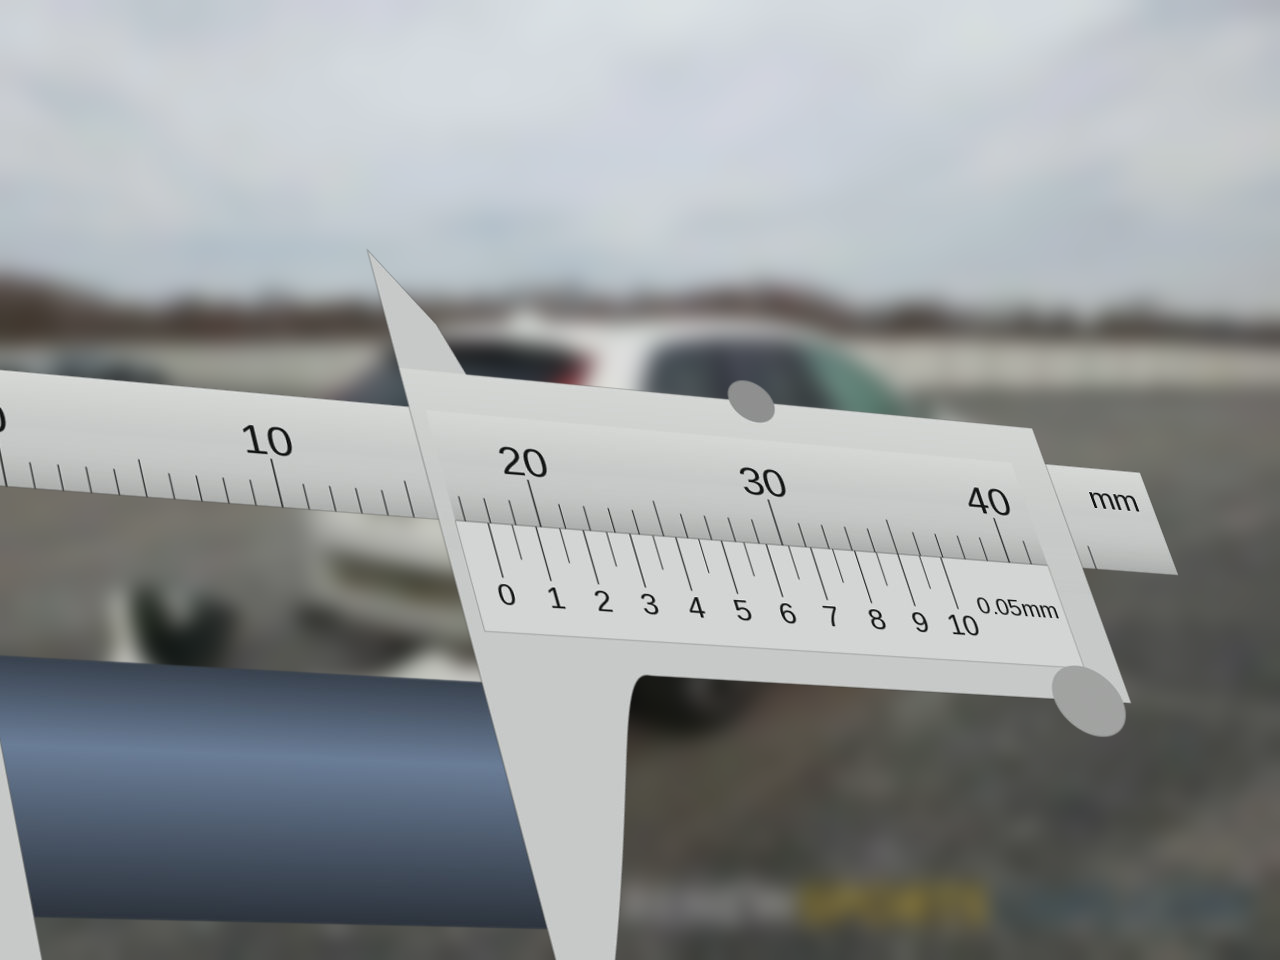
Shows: 17.9 mm
